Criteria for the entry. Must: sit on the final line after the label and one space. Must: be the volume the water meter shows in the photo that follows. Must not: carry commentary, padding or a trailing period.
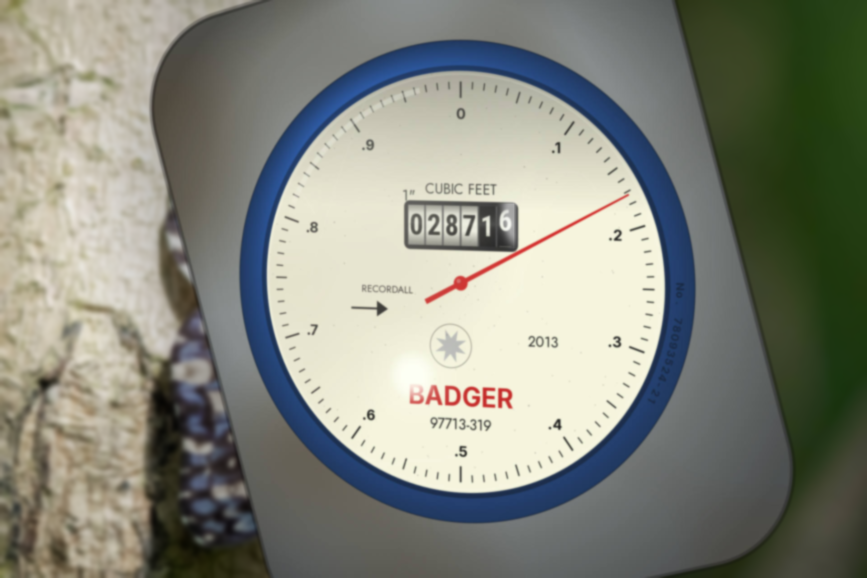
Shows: 28716.17 ft³
